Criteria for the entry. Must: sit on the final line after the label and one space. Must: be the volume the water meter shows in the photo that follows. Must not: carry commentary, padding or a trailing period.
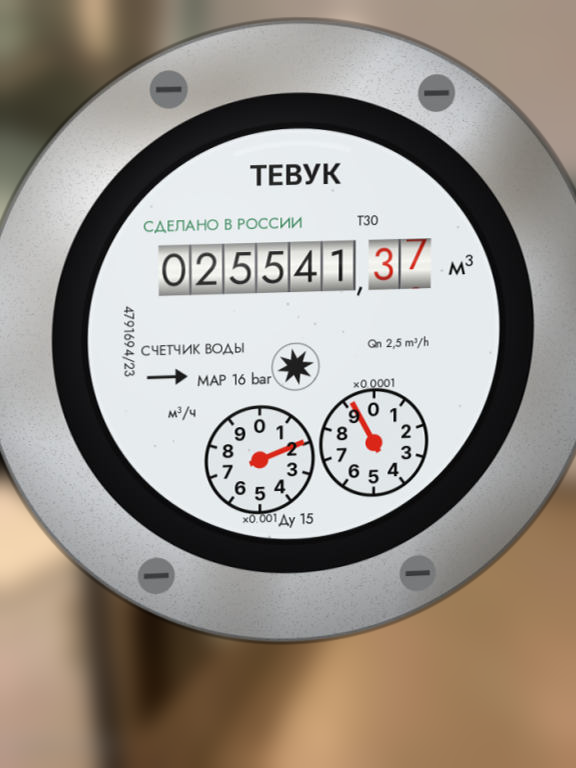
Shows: 25541.3719 m³
